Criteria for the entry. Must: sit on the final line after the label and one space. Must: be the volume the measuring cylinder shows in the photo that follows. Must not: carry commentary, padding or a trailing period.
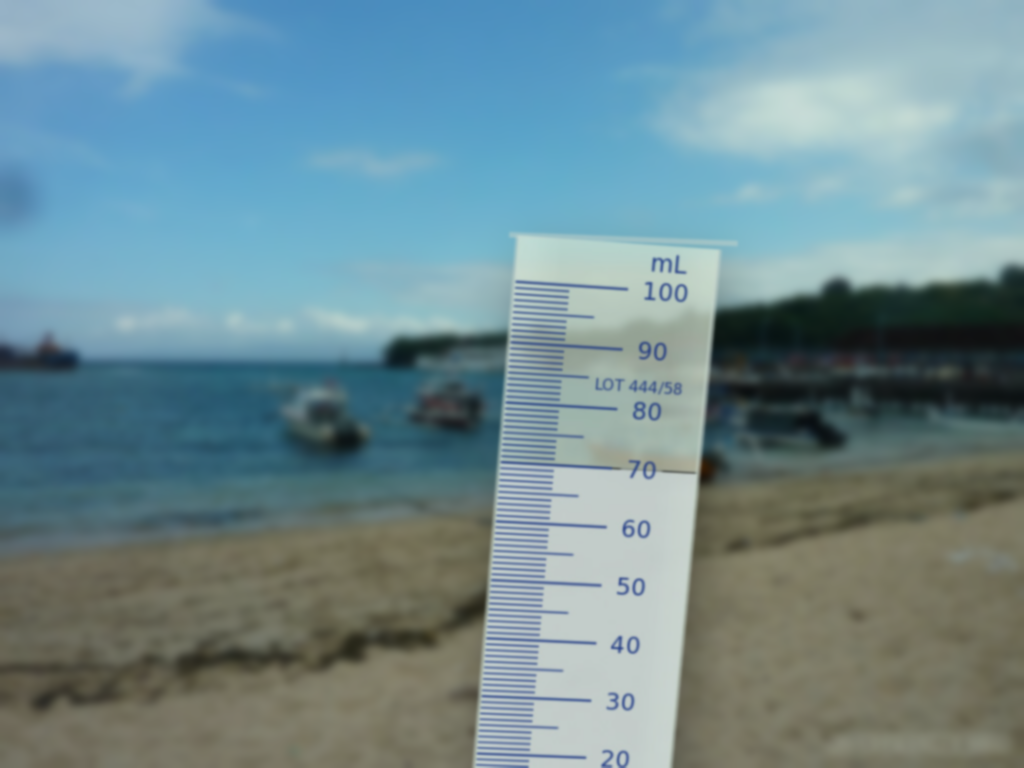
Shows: 70 mL
